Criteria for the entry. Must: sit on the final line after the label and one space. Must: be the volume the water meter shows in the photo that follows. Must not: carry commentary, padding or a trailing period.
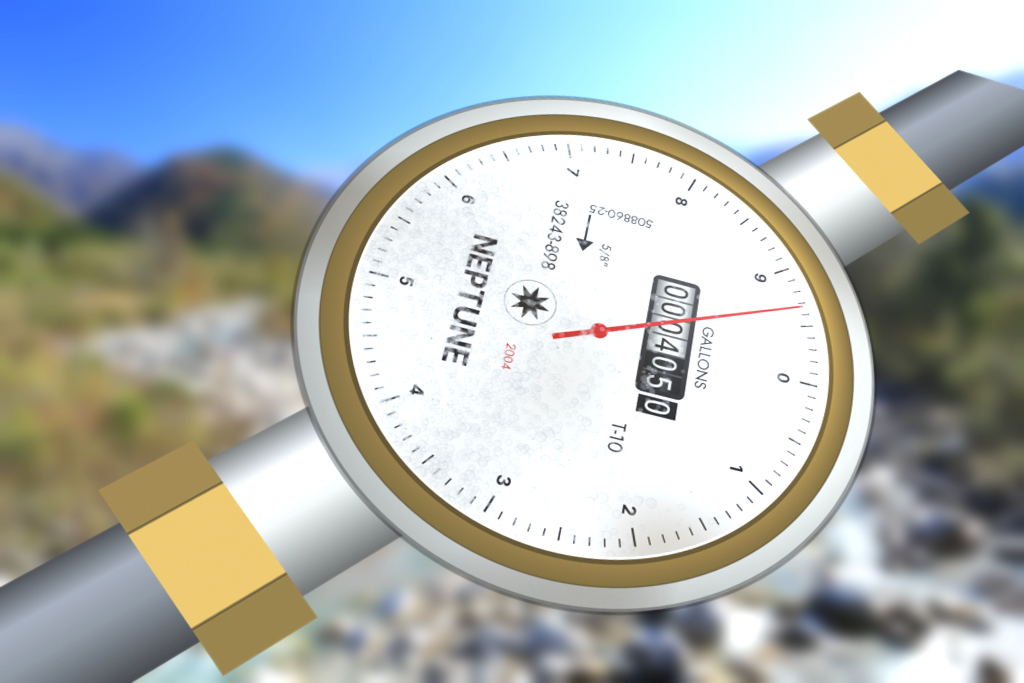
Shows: 4049.3 gal
